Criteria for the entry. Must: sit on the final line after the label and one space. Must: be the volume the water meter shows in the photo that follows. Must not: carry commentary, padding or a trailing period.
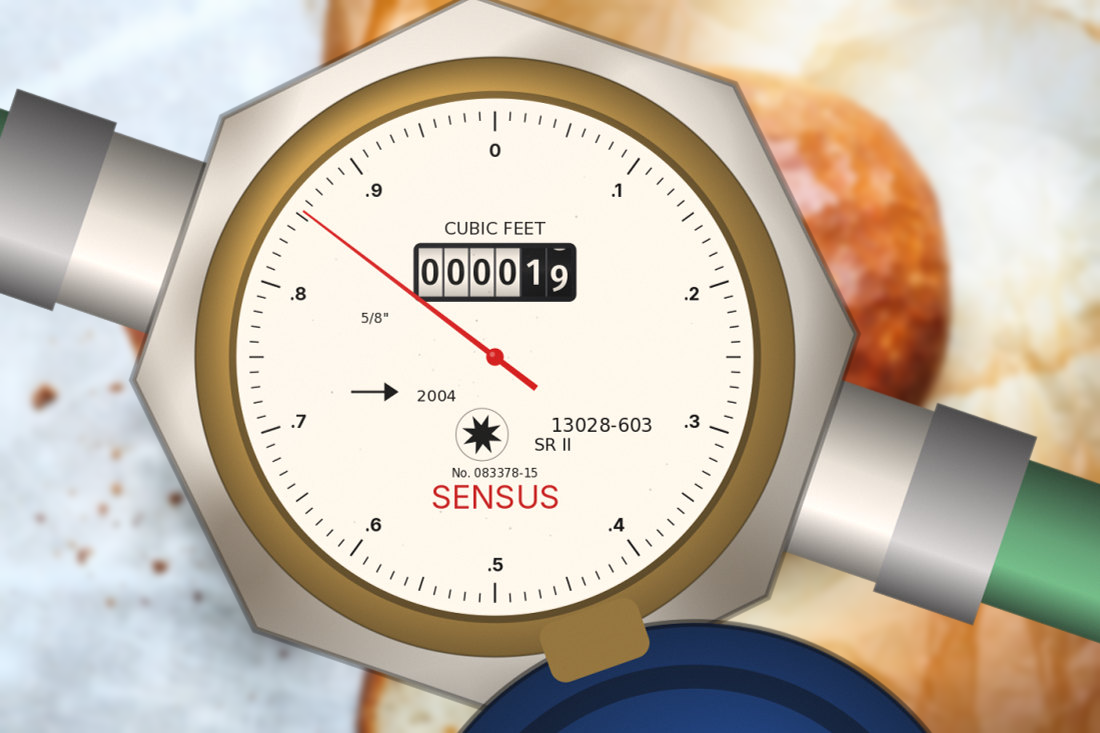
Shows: 18.85 ft³
